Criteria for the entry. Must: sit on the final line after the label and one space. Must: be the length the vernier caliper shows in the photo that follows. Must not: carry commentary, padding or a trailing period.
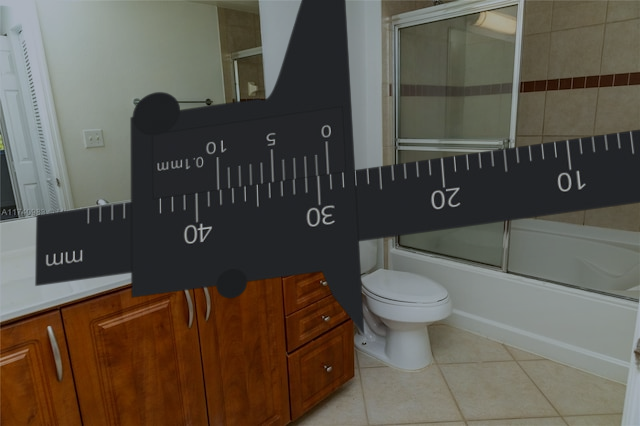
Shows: 29.2 mm
